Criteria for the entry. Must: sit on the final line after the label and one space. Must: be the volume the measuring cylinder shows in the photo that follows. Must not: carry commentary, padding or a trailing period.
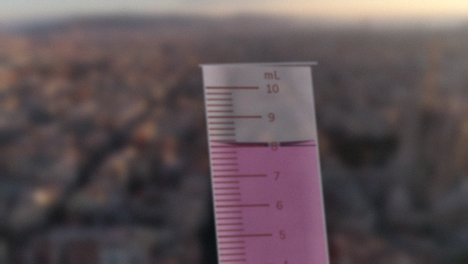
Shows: 8 mL
